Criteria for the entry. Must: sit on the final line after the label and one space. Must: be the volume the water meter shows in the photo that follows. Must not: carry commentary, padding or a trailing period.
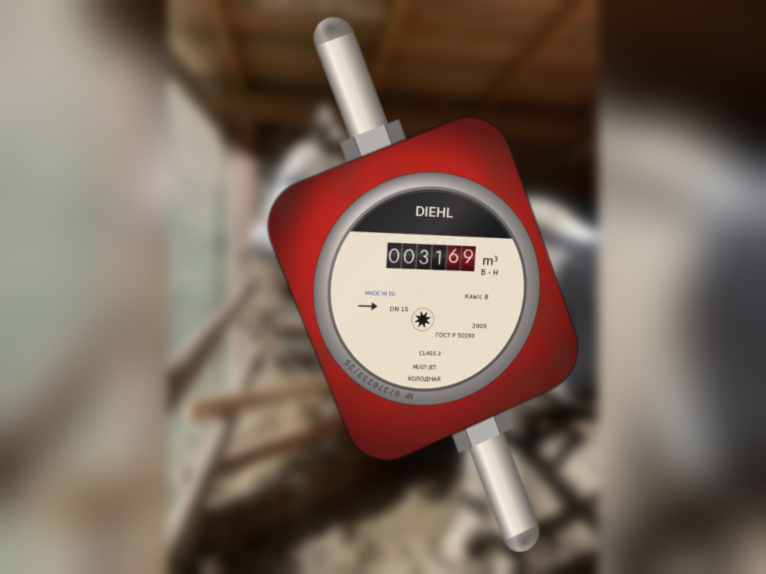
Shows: 31.69 m³
